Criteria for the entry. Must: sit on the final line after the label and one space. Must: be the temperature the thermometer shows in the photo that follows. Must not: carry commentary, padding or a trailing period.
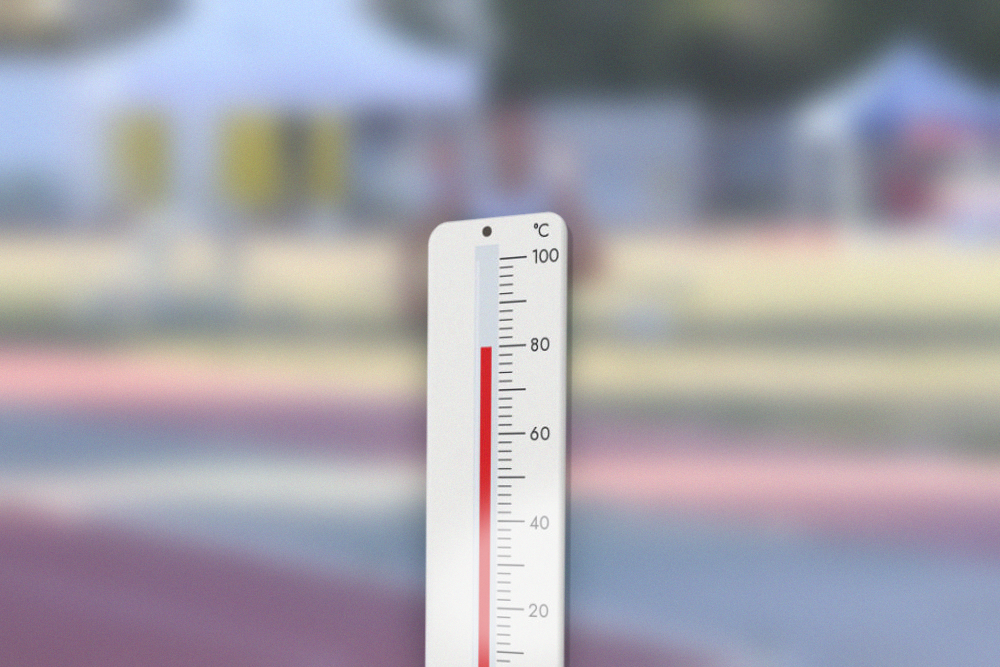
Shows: 80 °C
